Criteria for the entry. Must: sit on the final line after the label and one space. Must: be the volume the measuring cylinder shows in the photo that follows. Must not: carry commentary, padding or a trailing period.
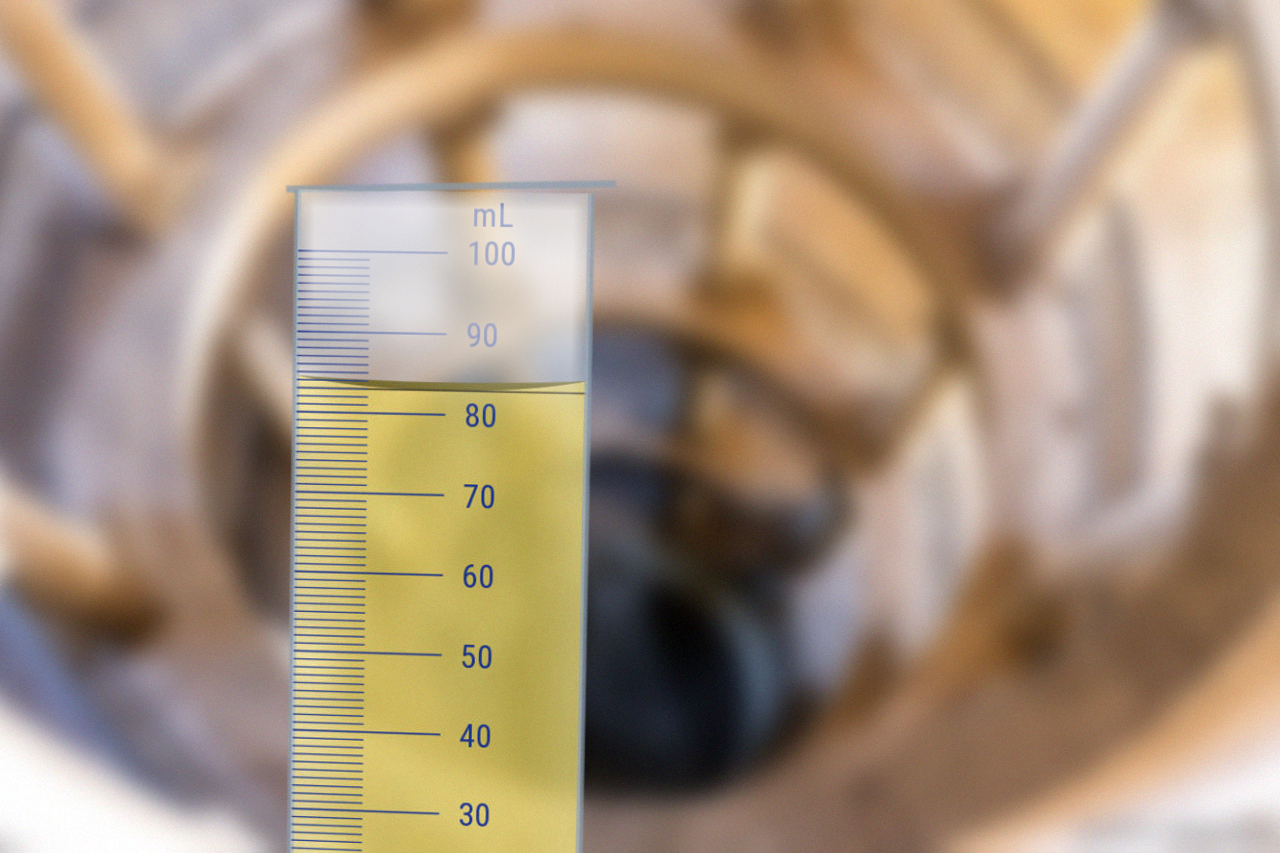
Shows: 83 mL
